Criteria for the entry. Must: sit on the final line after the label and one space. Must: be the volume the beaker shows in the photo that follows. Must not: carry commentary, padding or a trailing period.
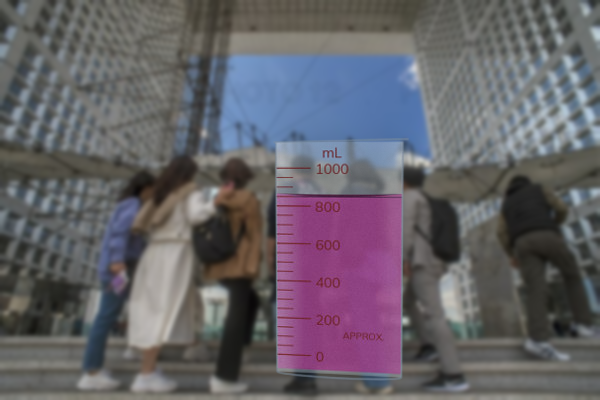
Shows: 850 mL
